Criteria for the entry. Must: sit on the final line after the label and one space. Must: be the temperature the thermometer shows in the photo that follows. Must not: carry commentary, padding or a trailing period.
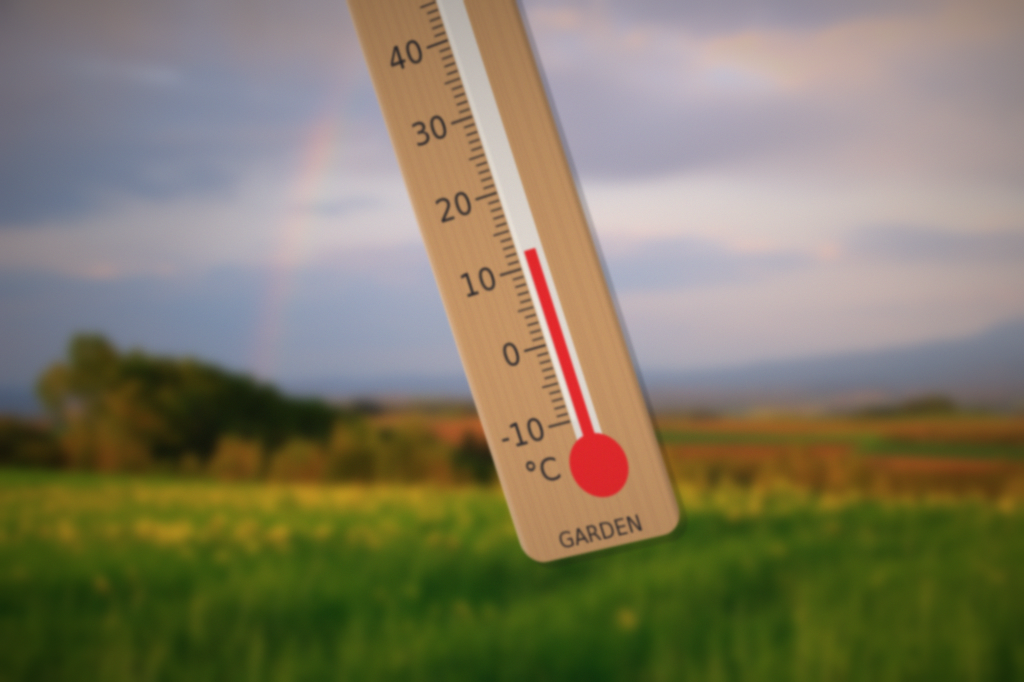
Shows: 12 °C
